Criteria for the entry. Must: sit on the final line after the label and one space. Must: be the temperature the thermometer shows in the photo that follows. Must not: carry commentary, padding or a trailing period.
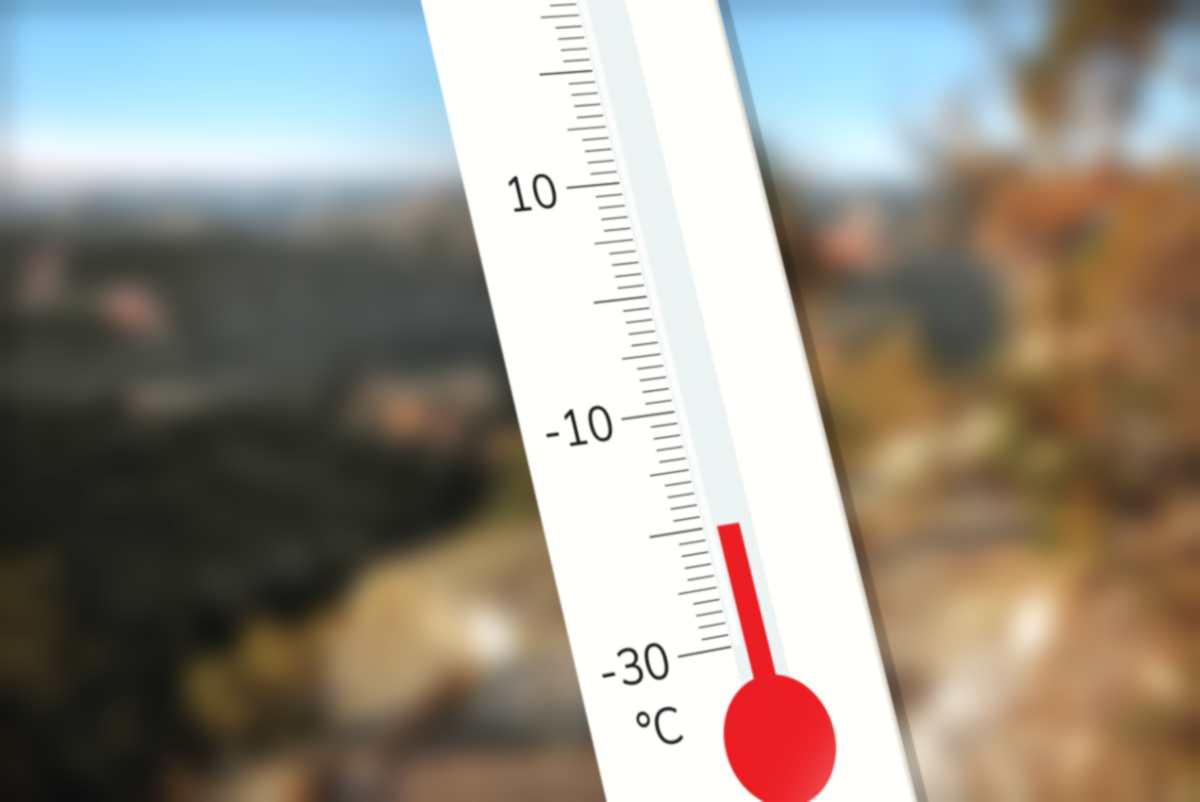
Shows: -20 °C
